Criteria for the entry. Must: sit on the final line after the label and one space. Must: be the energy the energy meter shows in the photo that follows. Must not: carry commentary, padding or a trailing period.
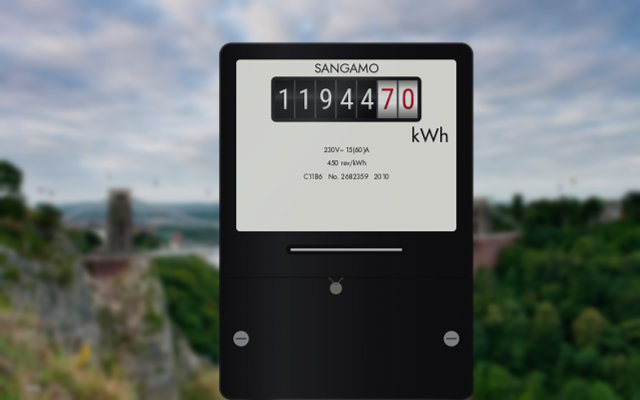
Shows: 11944.70 kWh
